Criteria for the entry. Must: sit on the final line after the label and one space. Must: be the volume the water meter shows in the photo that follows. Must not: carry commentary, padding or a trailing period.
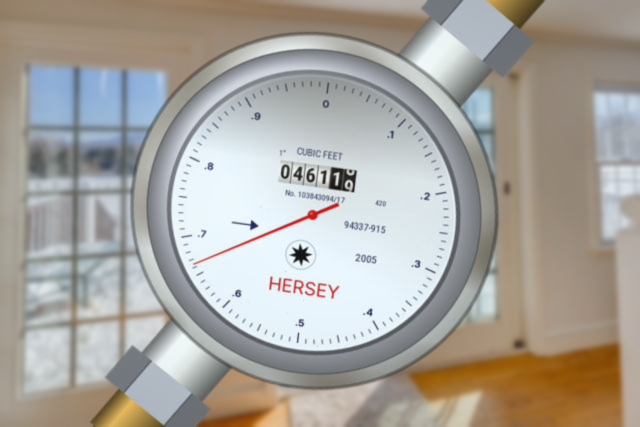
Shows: 46118.66 ft³
